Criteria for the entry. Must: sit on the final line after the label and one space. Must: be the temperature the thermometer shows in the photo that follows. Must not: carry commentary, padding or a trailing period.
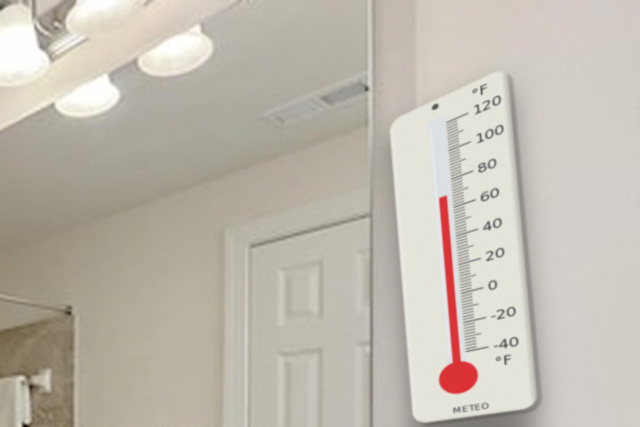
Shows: 70 °F
